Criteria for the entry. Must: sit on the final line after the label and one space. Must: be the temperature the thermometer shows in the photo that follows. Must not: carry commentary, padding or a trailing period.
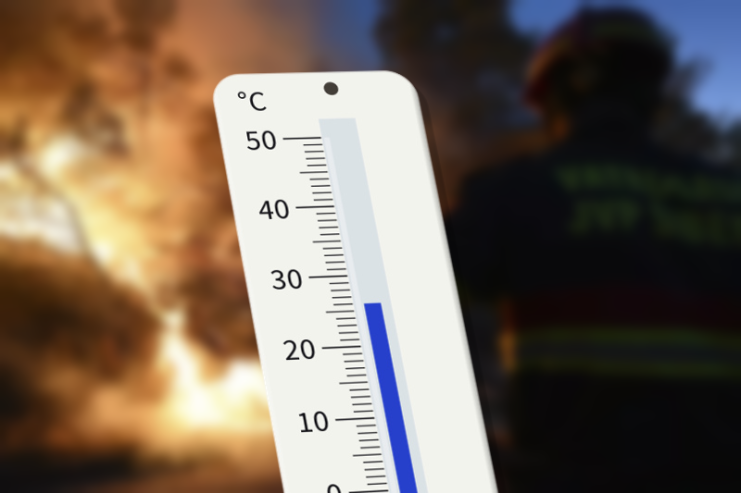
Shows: 26 °C
